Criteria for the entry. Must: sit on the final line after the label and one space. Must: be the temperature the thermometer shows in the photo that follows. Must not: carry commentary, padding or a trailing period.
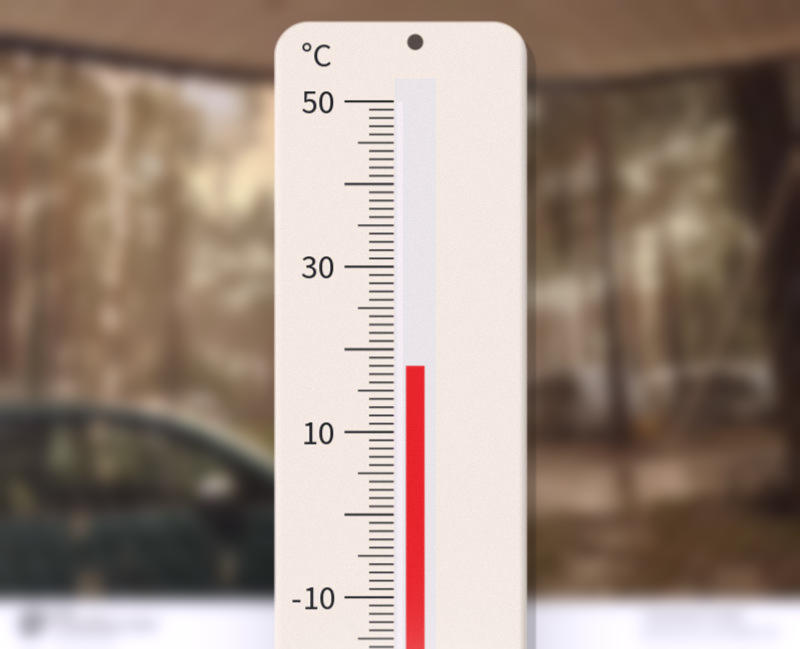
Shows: 18 °C
